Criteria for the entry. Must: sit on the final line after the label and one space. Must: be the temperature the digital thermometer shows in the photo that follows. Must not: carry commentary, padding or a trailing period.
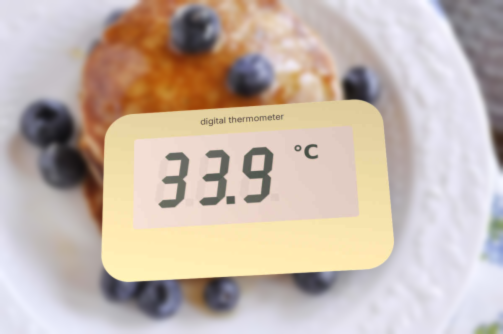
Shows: 33.9 °C
